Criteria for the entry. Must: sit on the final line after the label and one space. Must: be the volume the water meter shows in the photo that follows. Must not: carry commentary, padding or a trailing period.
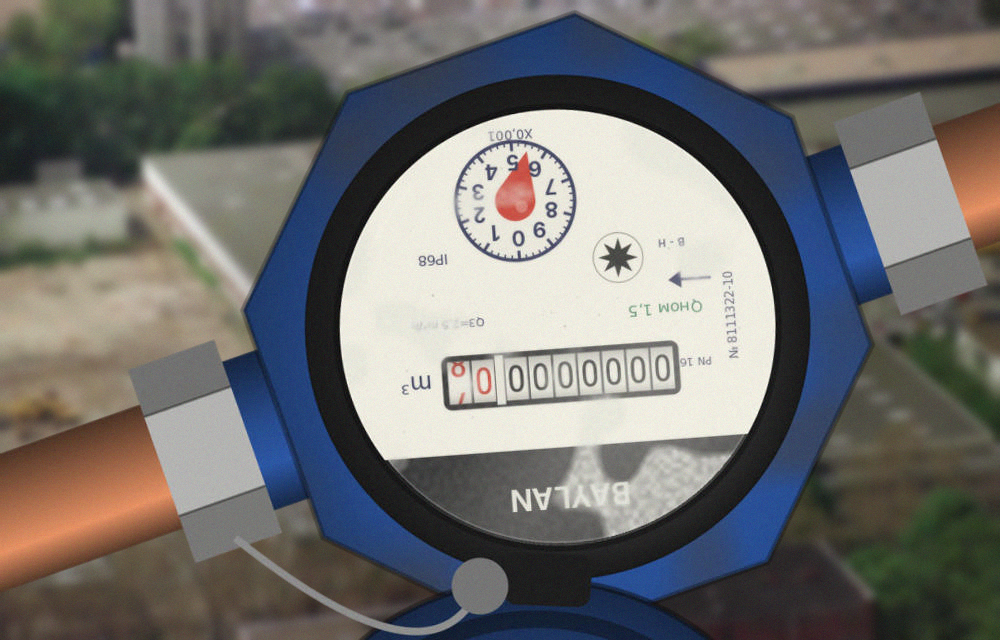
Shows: 0.075 m³
